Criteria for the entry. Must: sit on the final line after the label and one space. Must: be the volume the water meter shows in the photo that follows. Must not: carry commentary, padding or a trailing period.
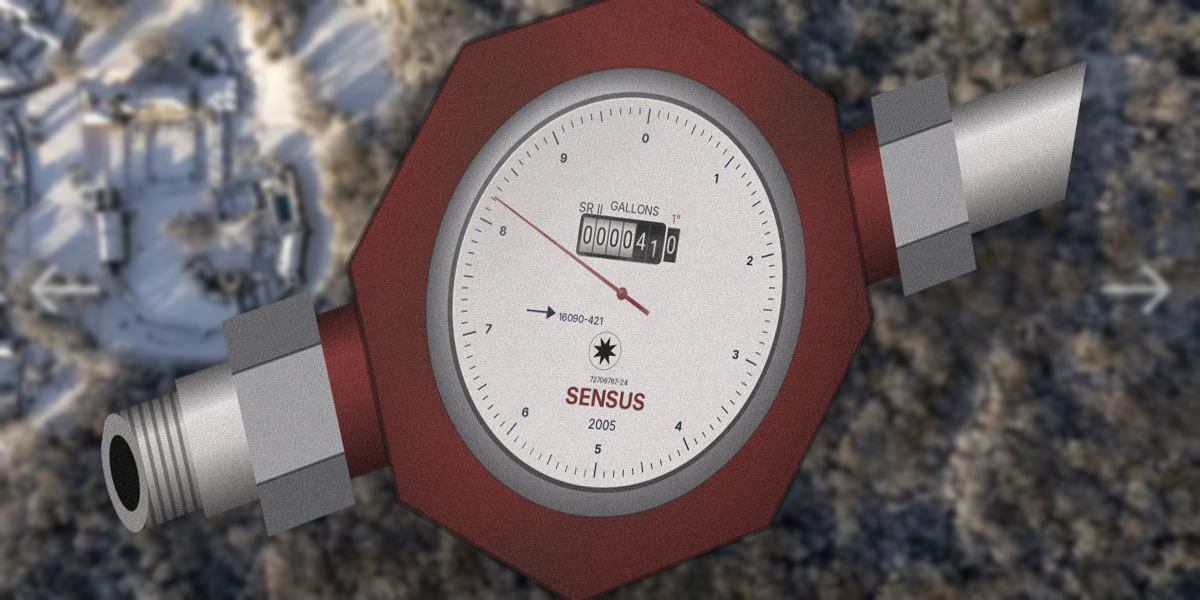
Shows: 408.2 gal
